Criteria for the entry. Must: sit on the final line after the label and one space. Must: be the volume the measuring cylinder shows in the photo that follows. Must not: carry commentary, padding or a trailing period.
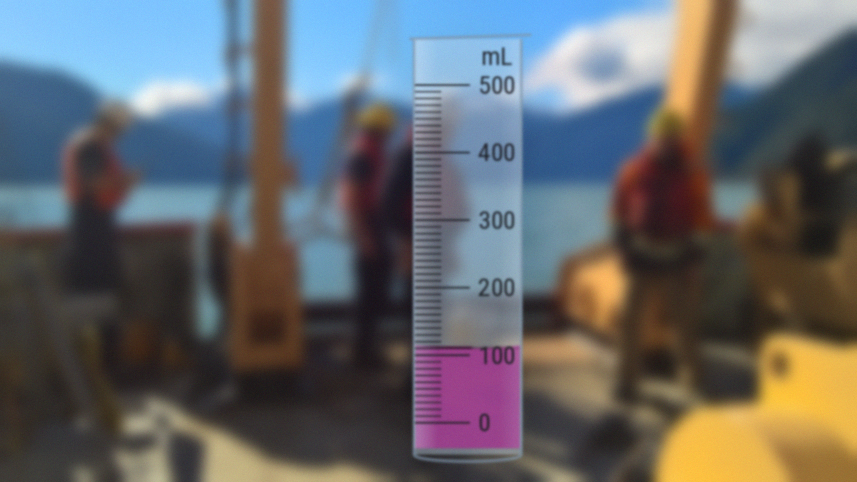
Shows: 110 mL
